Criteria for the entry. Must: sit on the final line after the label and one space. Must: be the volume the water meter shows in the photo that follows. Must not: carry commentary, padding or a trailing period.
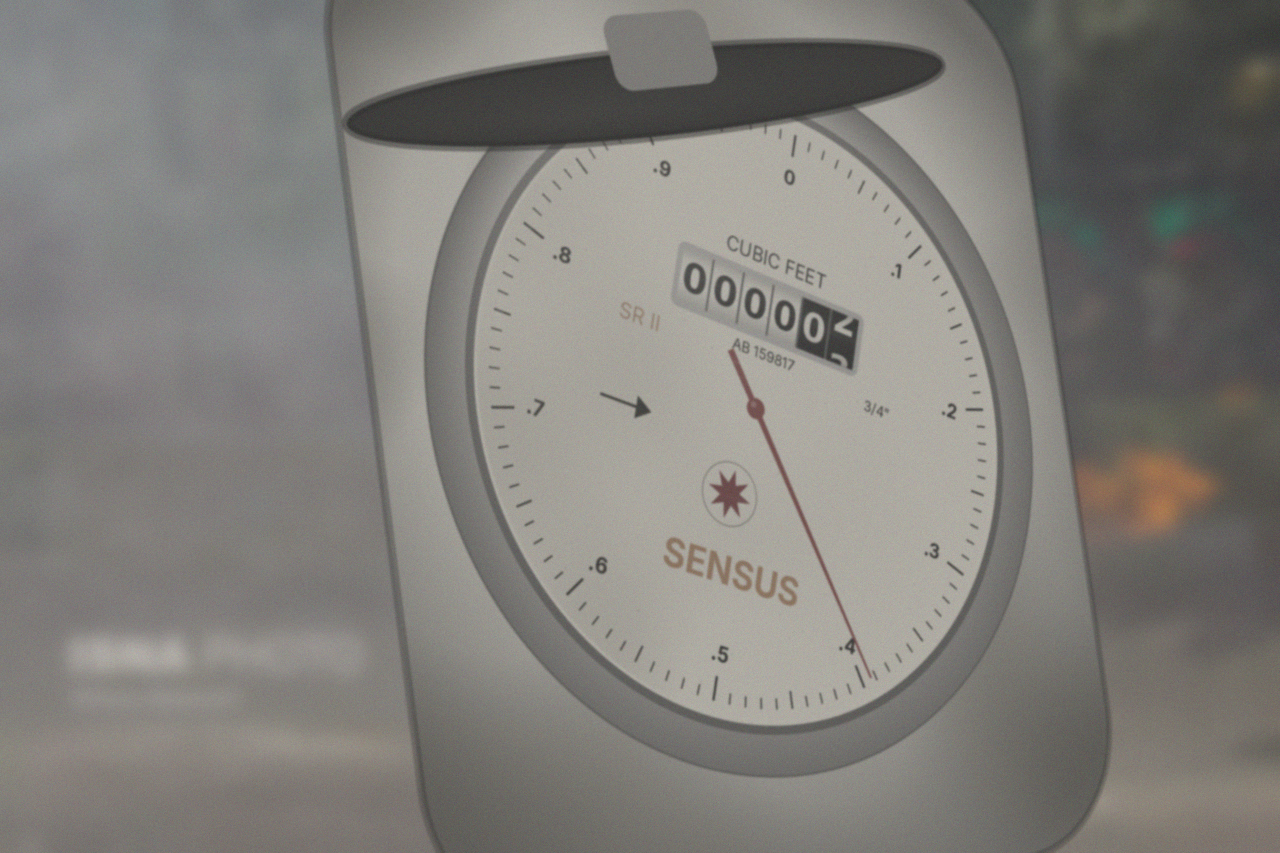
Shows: 2.39 ft³
